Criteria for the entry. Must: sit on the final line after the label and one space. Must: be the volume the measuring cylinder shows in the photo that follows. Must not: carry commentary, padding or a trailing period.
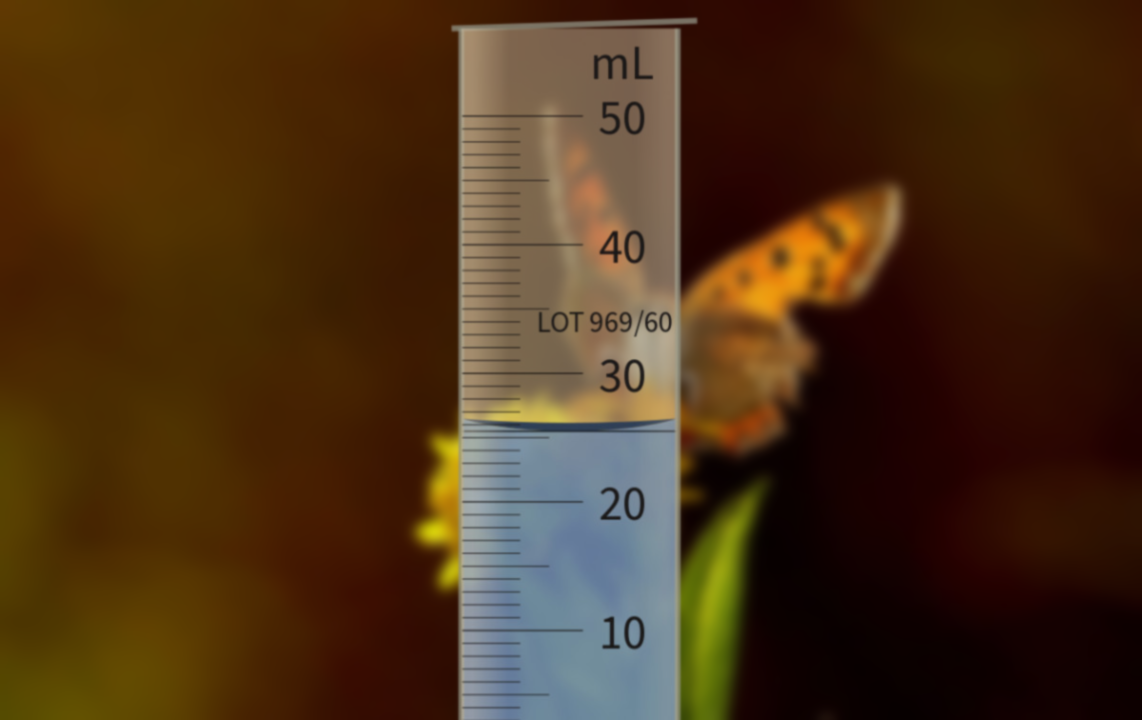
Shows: 25.5 mL
